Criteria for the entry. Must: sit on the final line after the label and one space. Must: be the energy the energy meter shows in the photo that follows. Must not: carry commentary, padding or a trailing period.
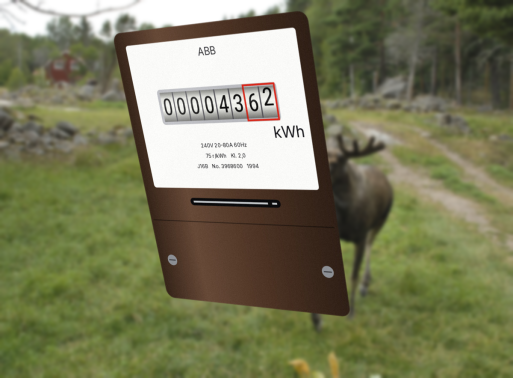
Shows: 43.62 kWh
